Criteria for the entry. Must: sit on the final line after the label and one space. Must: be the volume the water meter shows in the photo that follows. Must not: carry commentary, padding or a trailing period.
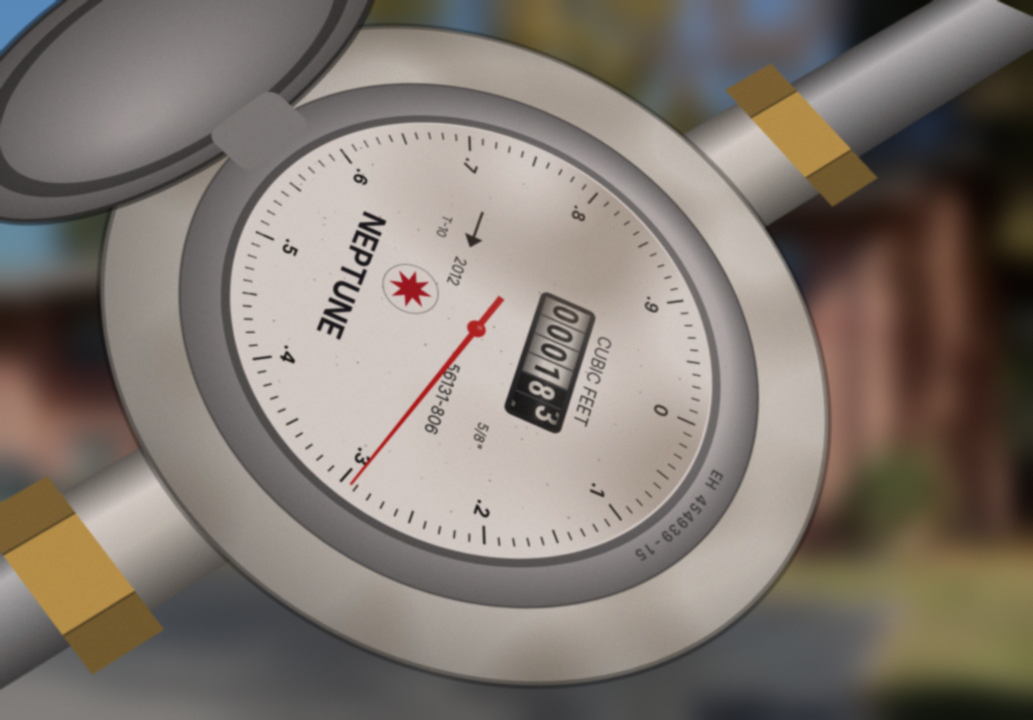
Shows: 183.29 ft³
